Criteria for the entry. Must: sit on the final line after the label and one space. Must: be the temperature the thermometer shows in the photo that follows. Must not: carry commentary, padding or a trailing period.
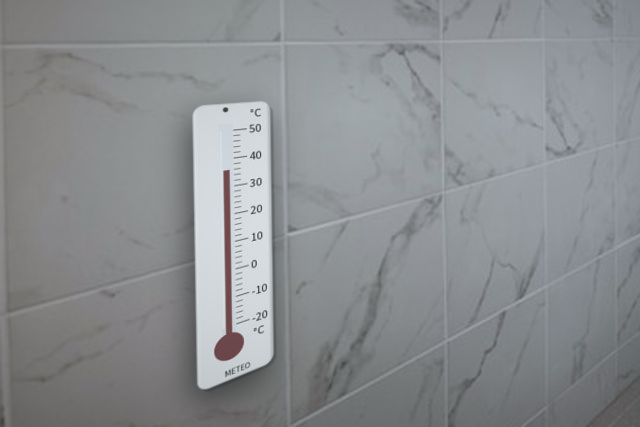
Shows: 36 °C
